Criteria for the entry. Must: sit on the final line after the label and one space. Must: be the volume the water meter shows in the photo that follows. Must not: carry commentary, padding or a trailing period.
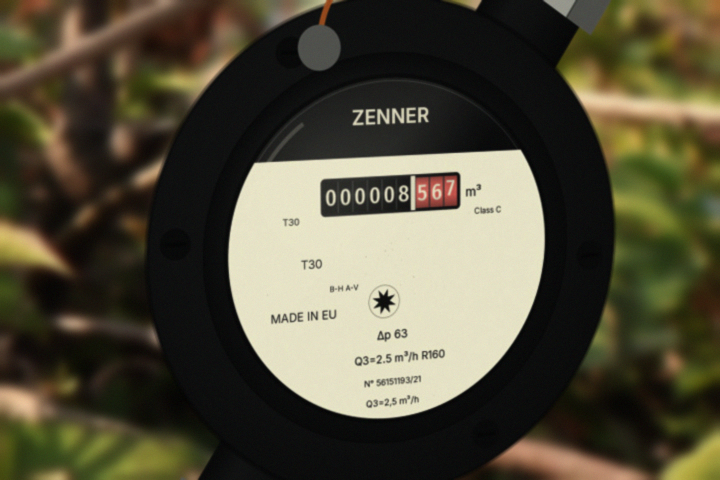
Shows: 8.567 m³
